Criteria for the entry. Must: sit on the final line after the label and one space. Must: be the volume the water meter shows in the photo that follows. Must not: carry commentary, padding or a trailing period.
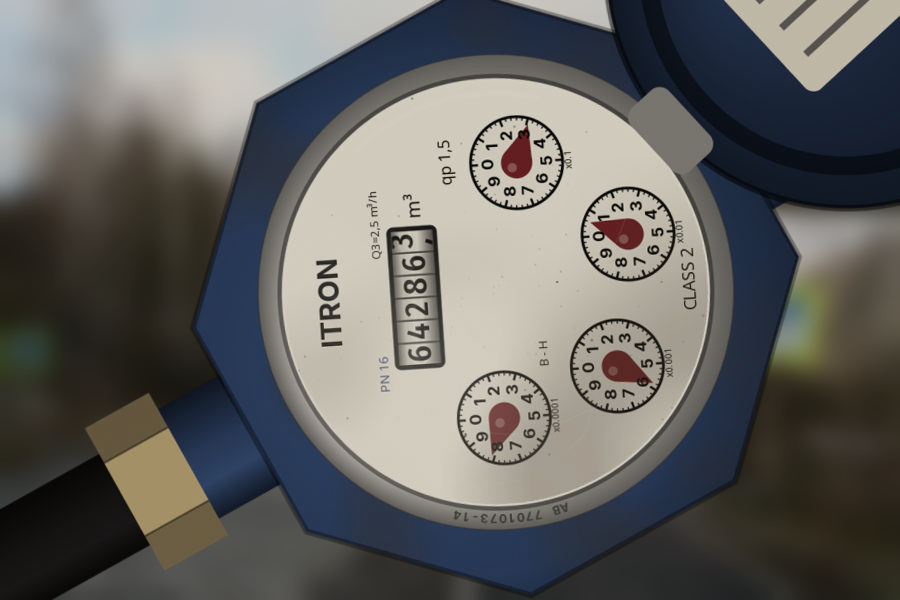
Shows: 642863.3058 m³
